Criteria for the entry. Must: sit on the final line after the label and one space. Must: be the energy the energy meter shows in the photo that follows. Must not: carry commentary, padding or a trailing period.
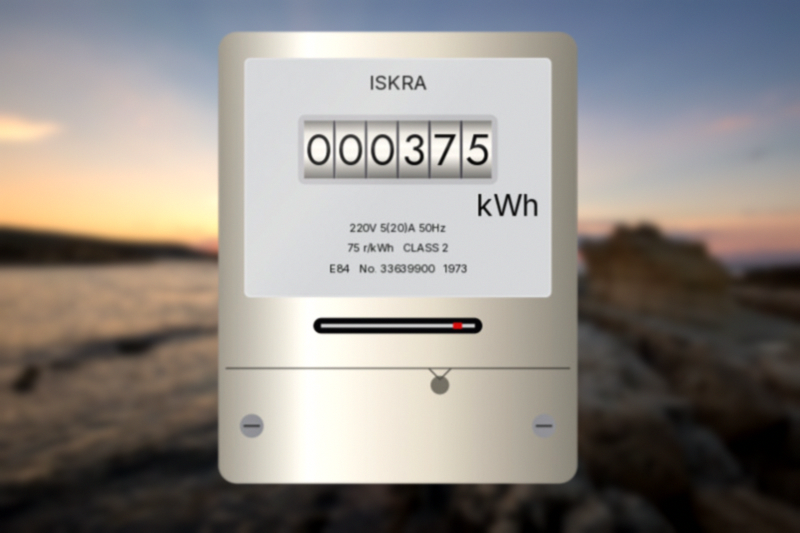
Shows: 375 kWh
